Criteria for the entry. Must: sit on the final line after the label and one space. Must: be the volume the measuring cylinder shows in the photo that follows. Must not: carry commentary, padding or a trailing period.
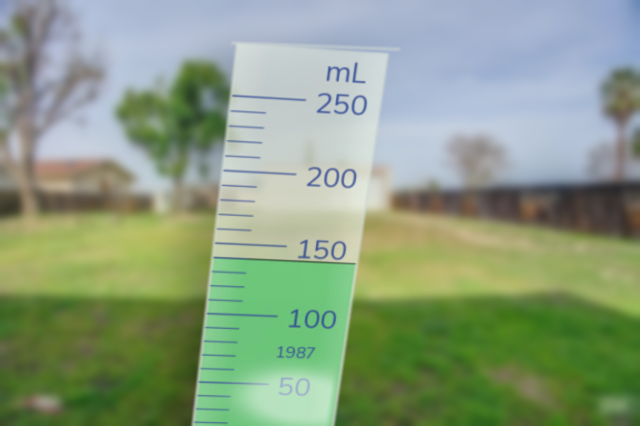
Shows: 140 mL
